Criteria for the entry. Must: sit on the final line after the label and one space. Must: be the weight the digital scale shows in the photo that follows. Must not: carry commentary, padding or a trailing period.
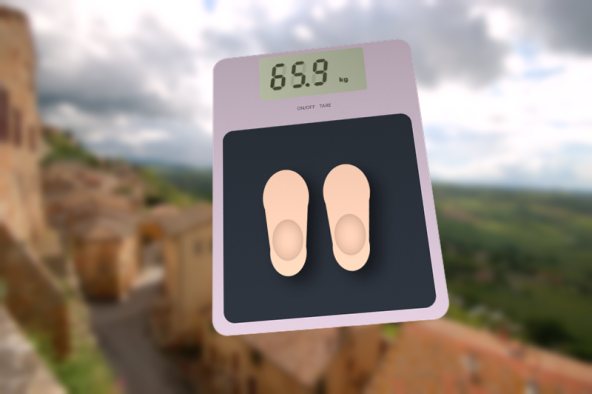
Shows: 65.9 kg
